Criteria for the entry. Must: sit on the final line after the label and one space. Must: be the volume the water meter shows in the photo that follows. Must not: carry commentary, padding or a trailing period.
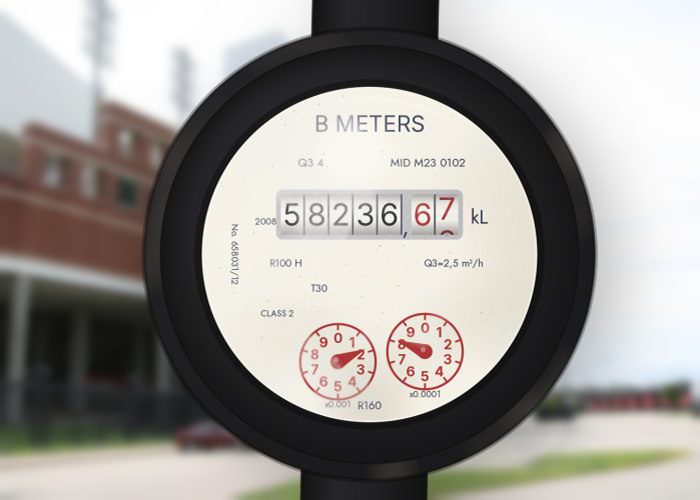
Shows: 58236.6718 kL
